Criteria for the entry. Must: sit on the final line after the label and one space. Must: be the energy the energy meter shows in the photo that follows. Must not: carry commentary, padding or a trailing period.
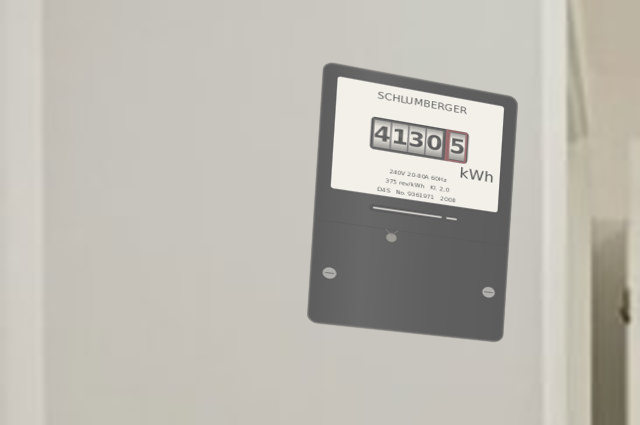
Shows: 4130.5 kWh
